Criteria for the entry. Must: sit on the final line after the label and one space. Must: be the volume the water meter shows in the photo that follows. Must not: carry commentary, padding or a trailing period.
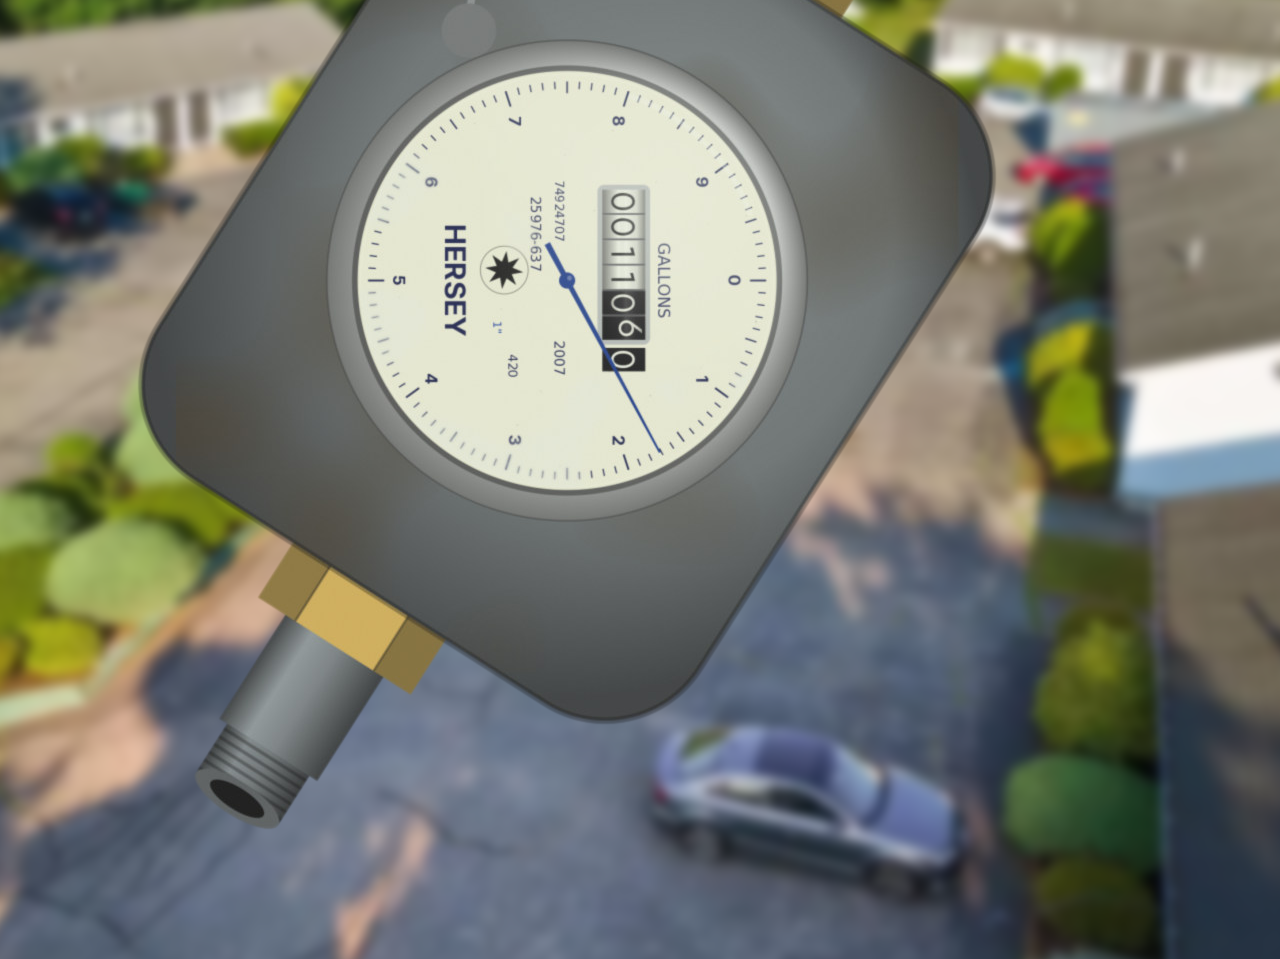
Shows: 11061.7 gal
